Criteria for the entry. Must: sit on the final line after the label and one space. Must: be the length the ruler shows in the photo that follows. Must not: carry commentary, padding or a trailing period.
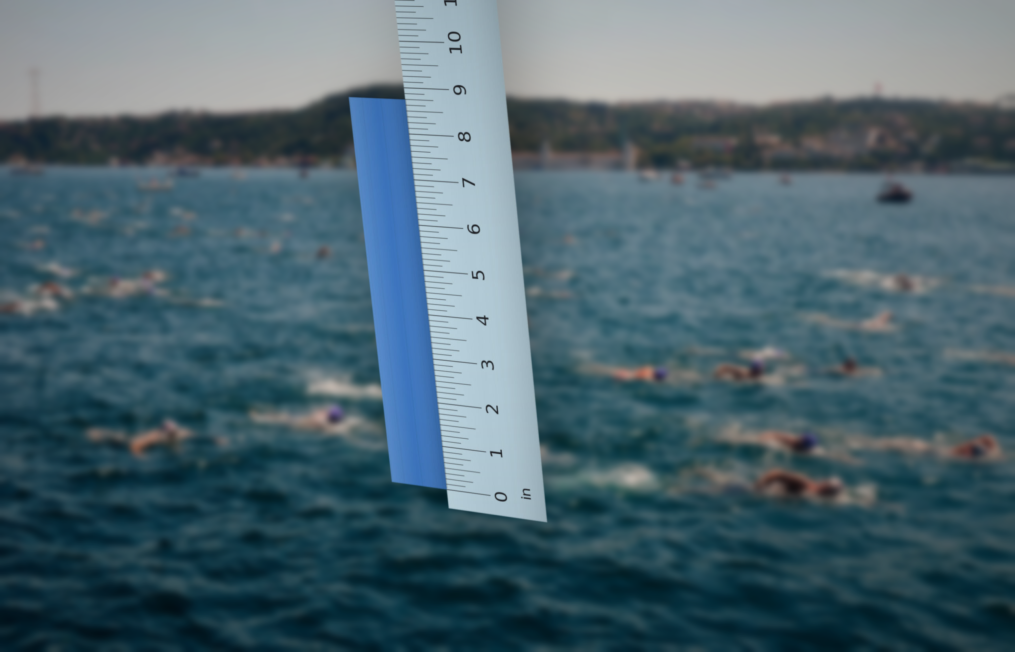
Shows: 8.75 in
